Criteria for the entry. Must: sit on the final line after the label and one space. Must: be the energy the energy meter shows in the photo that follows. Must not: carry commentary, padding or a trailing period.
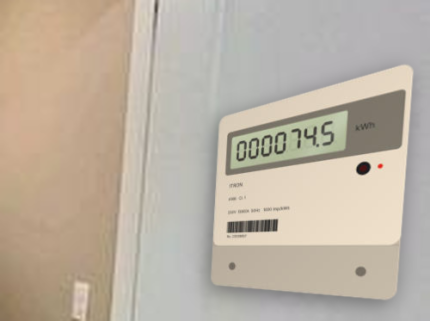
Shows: 74.5 kWh
